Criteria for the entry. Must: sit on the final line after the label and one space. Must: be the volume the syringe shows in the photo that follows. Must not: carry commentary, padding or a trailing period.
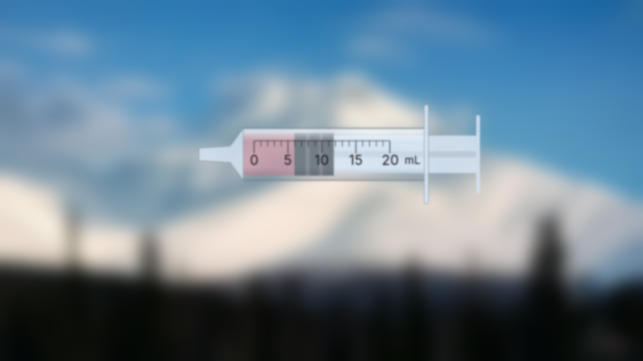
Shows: 6 mL
